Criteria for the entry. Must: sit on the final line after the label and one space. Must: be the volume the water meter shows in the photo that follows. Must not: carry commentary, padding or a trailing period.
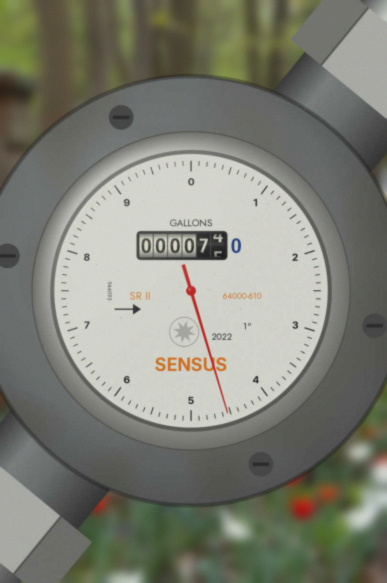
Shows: 744.5 gal
